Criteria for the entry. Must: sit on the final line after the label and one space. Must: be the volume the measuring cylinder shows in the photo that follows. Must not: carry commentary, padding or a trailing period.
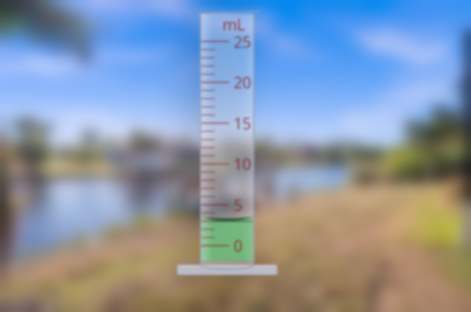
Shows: 3 mL
